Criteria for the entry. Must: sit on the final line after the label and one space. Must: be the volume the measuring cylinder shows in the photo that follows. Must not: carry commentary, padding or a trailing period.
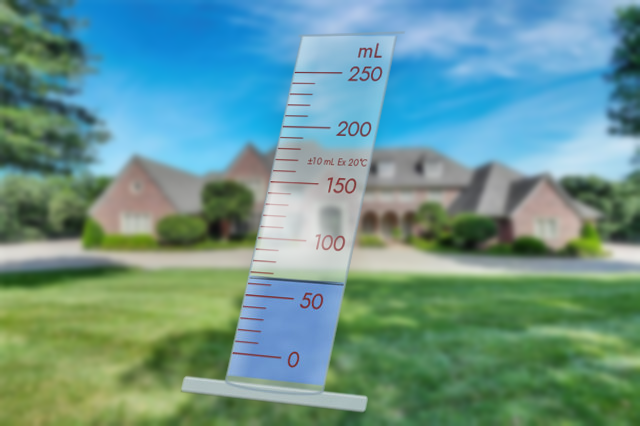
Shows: 65 mL
